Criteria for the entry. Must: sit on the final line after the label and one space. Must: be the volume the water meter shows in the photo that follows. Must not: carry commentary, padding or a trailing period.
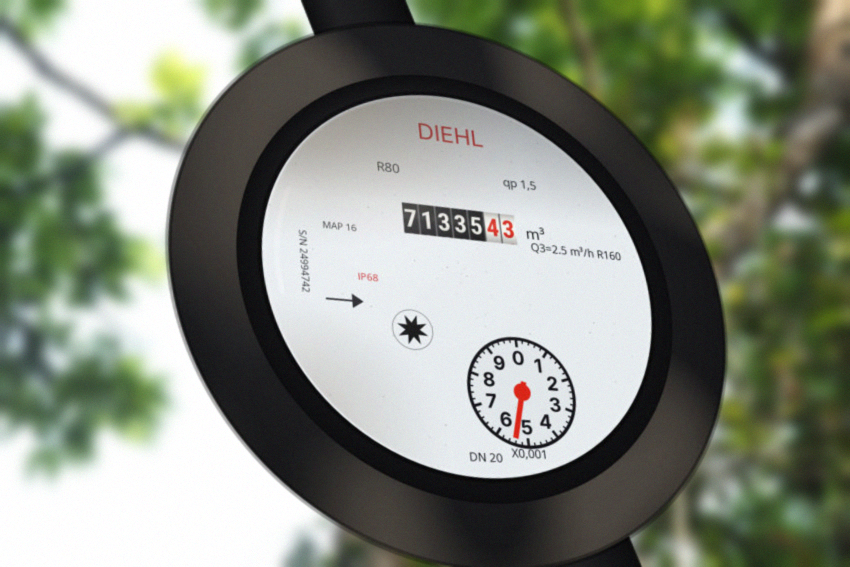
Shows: 71335.435 m³
